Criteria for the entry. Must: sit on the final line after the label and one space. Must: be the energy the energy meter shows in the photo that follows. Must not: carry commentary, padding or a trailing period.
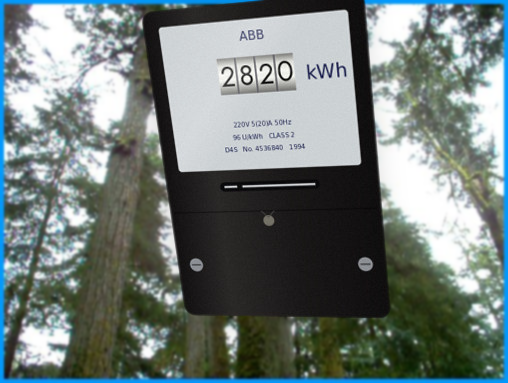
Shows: 2820 kWh
